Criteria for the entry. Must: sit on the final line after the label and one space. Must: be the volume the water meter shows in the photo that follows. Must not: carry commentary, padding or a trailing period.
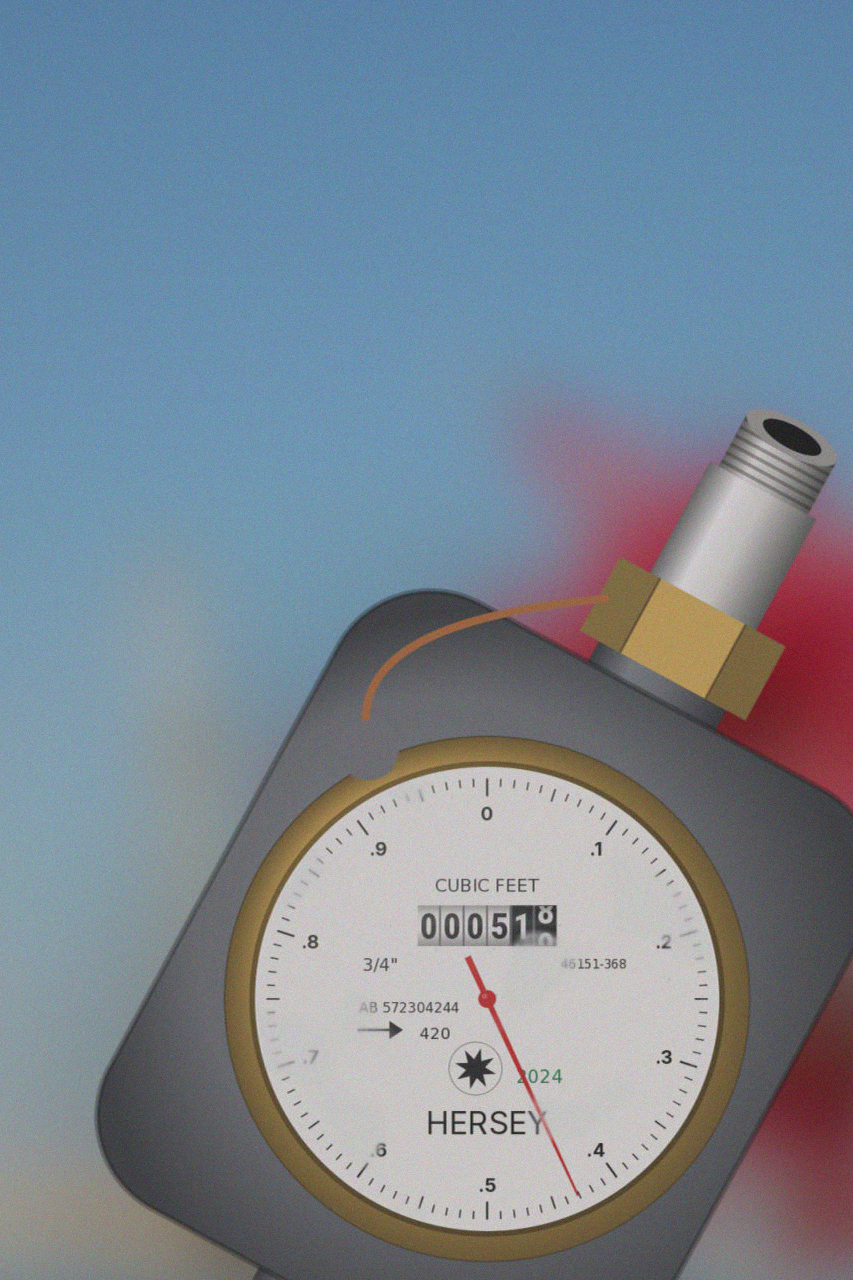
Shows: 518.43 ft³
